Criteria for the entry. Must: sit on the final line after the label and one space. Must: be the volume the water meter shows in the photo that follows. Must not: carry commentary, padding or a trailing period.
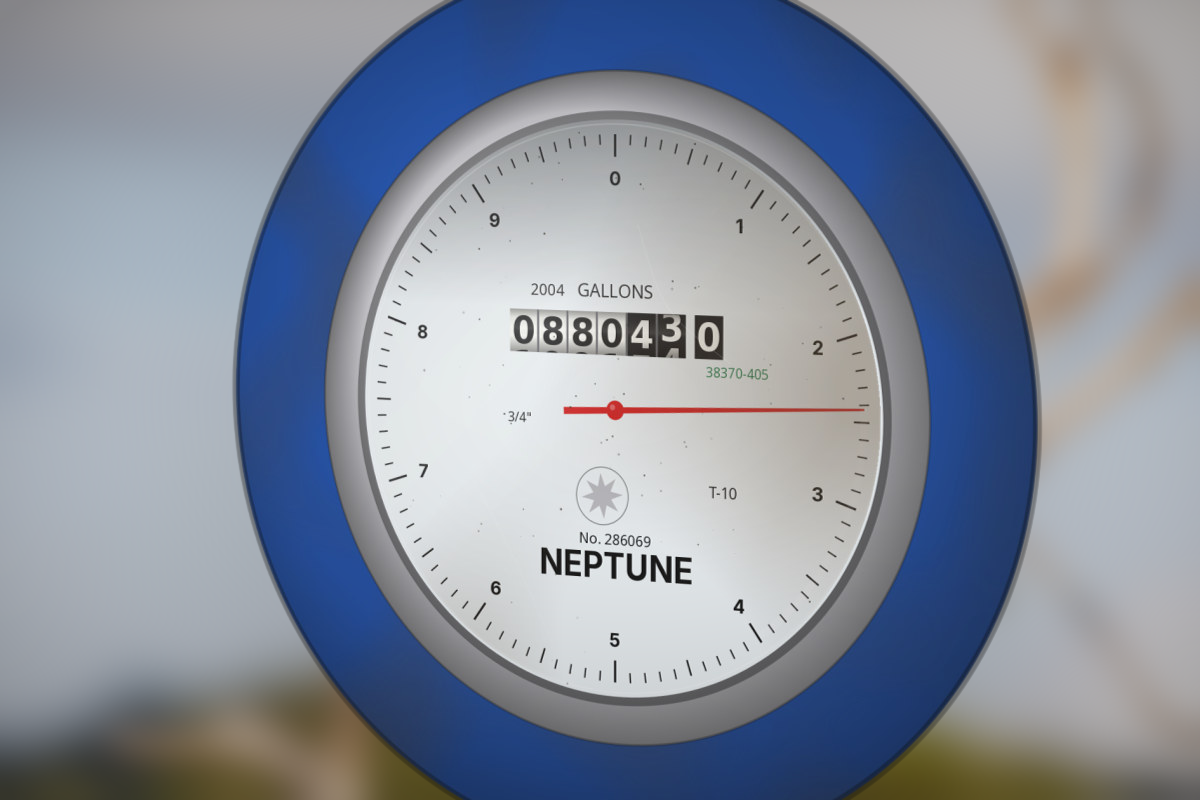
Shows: 880432.4 gal
